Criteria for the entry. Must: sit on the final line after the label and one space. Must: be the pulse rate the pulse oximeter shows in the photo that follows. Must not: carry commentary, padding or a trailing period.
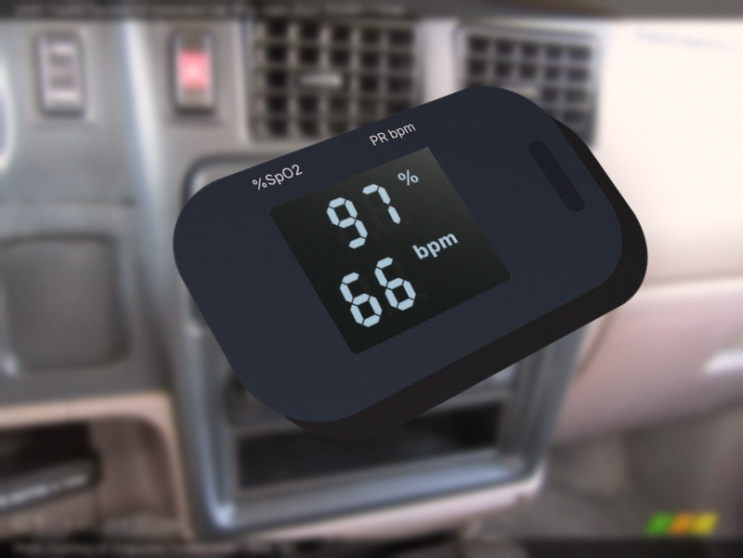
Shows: 66 bpm
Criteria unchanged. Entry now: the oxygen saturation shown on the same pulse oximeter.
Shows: 97 %
